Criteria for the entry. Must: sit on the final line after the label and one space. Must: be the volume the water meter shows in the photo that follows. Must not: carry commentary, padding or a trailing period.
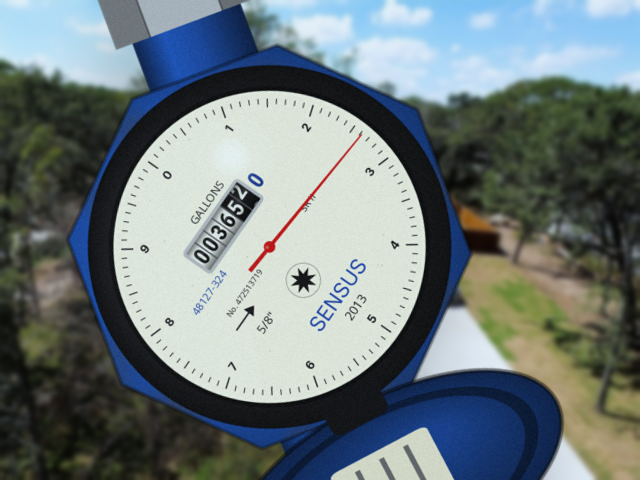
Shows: 36522.6 gal
